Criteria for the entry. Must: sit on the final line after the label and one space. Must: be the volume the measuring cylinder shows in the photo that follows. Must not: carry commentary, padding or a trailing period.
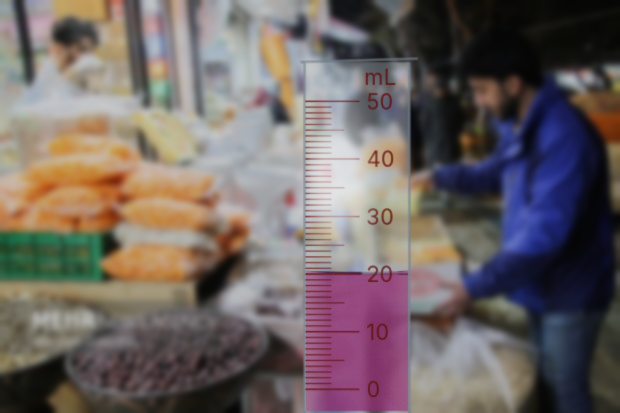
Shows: 20 mL
